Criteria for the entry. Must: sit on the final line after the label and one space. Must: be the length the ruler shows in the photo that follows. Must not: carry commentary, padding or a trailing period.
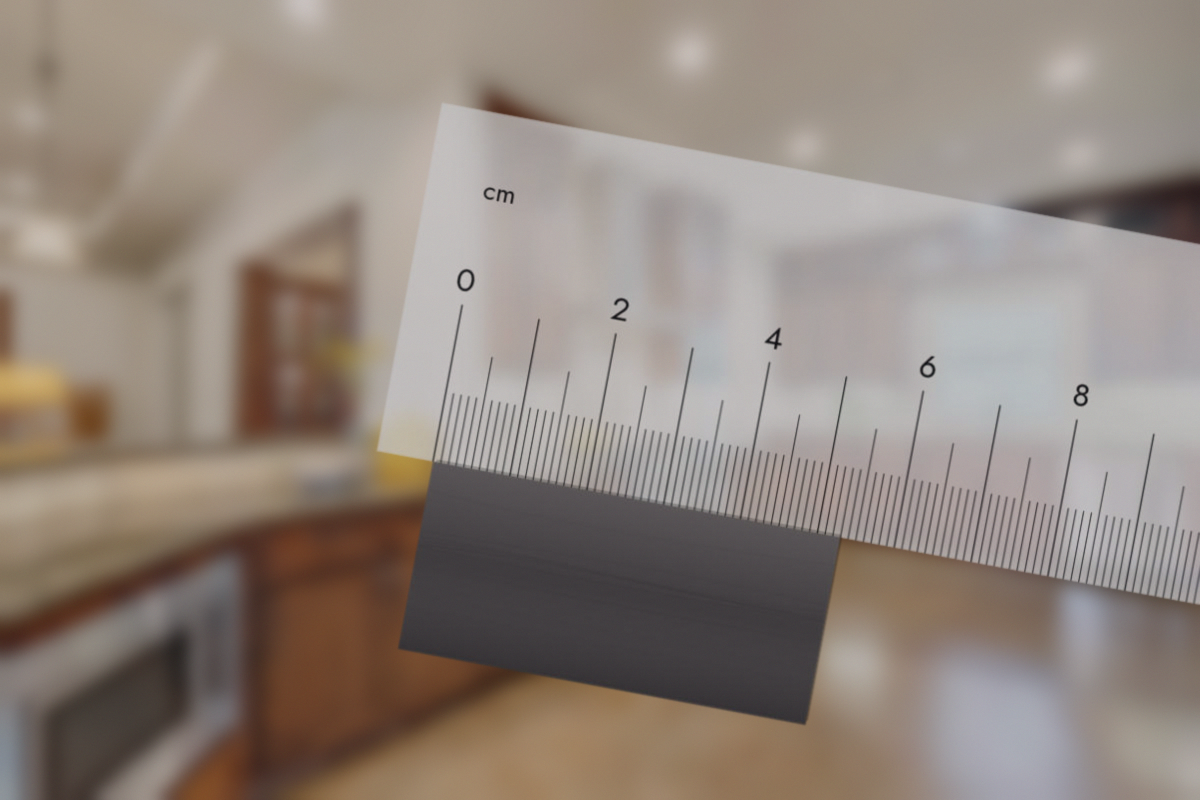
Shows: 5.3 cm
